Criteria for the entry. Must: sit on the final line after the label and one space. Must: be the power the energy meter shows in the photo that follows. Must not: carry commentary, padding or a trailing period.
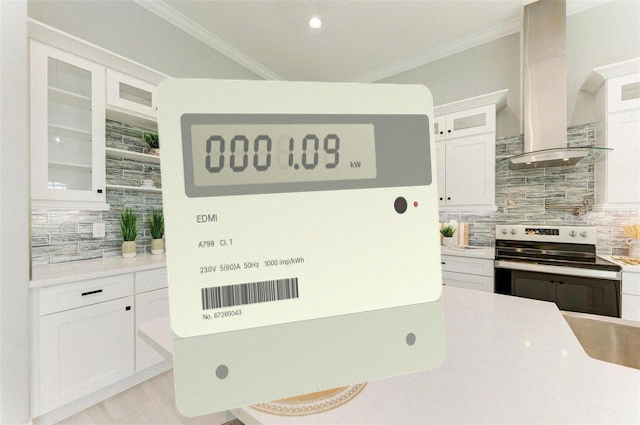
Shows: 1.09 kW
